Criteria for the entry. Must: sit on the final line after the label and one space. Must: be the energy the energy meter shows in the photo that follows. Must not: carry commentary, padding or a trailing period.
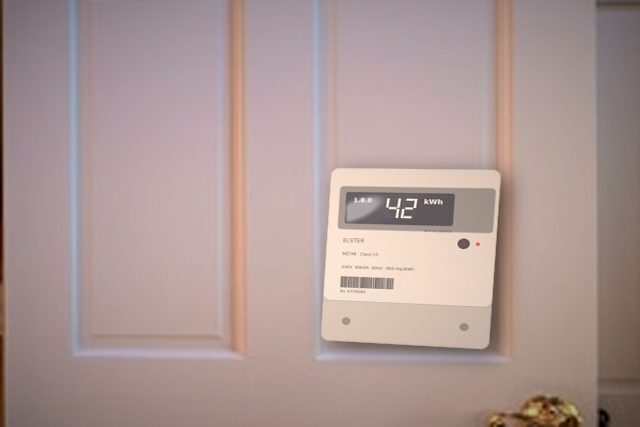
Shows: 42 kWh
